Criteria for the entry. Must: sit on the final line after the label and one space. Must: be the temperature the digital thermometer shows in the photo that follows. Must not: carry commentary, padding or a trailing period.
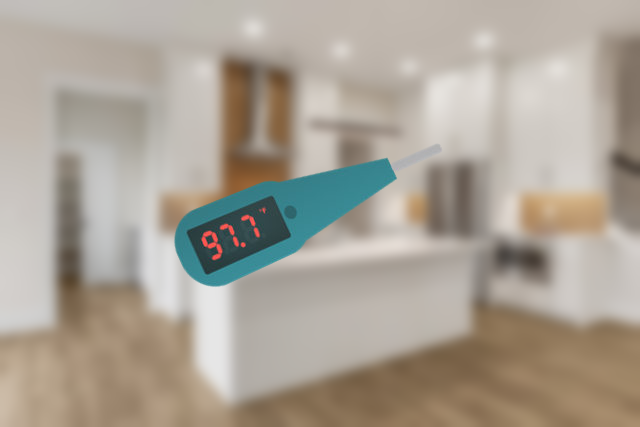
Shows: 97.7 °F
